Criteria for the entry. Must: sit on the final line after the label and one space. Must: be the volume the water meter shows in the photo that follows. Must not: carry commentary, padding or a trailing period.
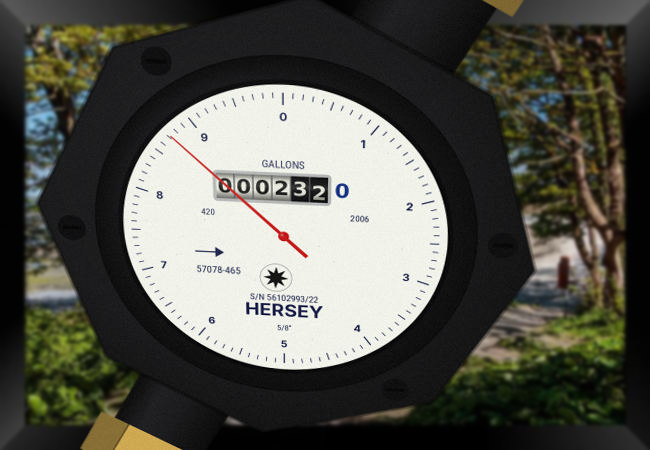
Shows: 2318.7 gal
